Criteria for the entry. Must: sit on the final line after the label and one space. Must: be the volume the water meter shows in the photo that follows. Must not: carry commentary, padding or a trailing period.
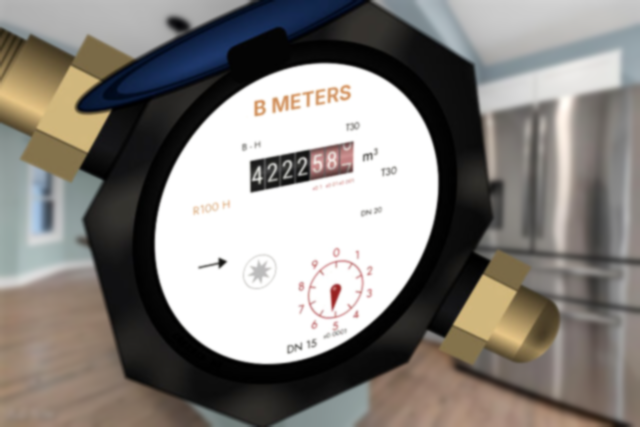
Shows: 4222.5865 m³
